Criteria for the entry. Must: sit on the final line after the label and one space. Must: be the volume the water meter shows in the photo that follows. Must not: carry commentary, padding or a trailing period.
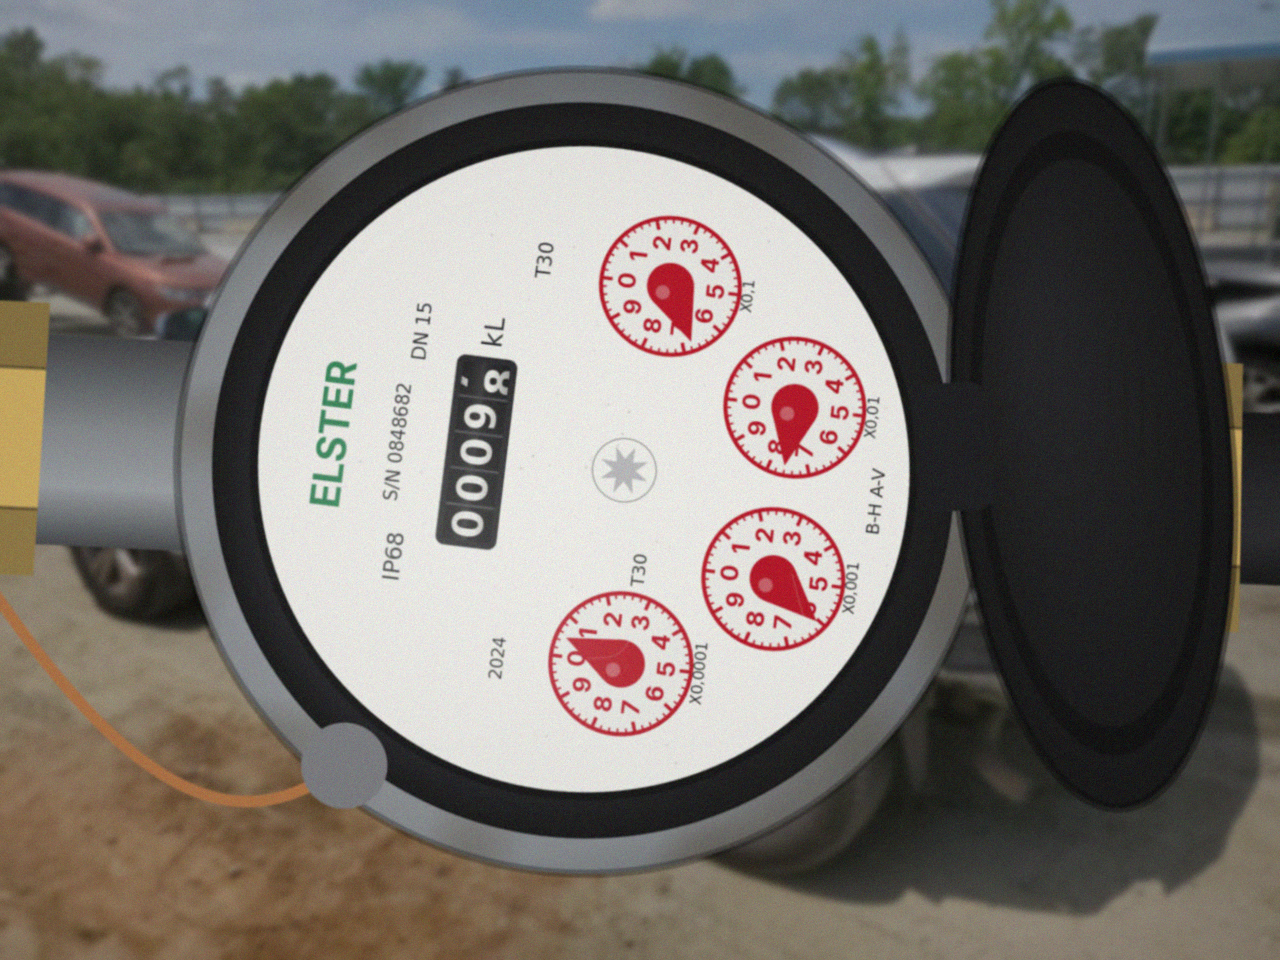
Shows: 97.6760 kL
